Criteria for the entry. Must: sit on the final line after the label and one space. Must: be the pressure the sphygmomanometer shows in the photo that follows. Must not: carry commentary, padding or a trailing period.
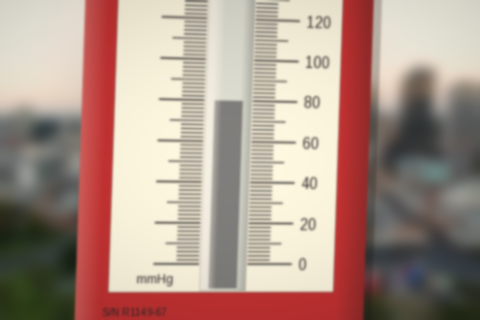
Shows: 80 mmHg
